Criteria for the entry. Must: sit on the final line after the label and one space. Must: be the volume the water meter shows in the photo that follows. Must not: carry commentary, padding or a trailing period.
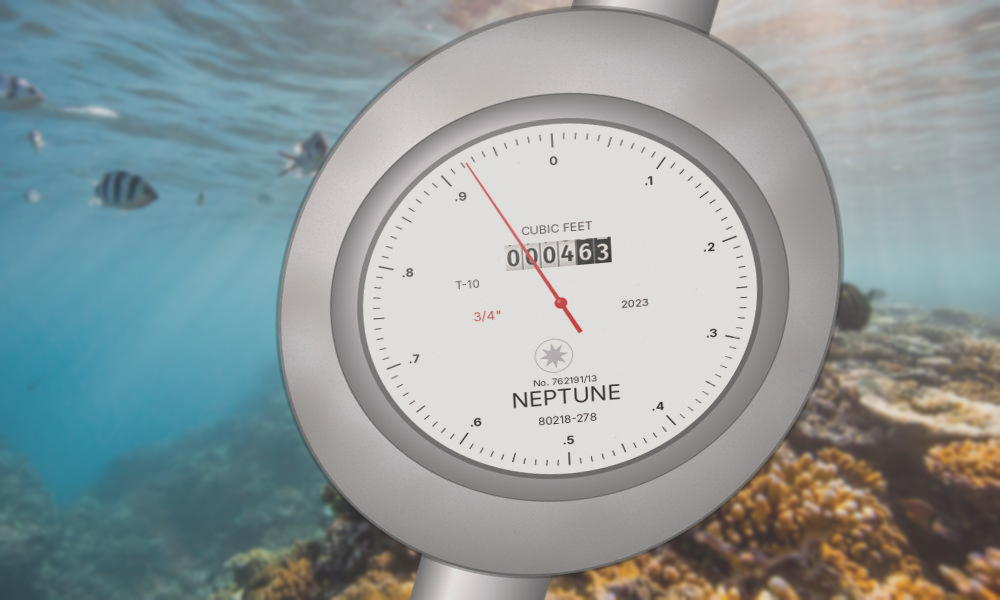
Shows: 462.92 ft³
